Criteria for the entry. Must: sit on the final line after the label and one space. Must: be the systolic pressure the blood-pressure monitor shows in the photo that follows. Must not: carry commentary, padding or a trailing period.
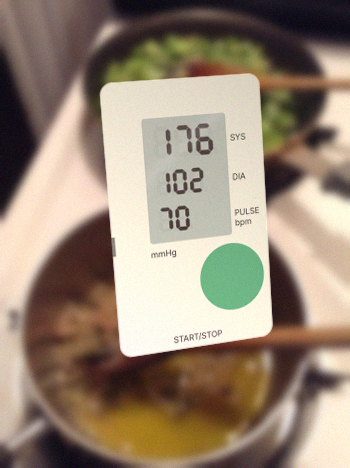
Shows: 176 mmHg
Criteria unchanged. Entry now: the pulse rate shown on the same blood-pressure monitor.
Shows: 70 bpm
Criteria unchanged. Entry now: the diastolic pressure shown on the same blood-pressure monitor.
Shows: 102 mmHg
